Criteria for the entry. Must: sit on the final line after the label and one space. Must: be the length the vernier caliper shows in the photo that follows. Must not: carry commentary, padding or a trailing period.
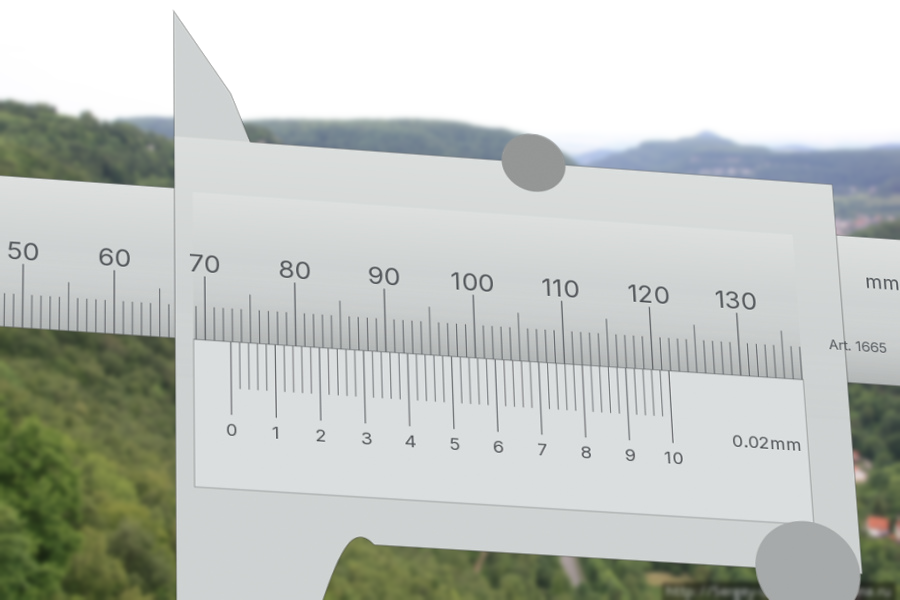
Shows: 72.8 mm
